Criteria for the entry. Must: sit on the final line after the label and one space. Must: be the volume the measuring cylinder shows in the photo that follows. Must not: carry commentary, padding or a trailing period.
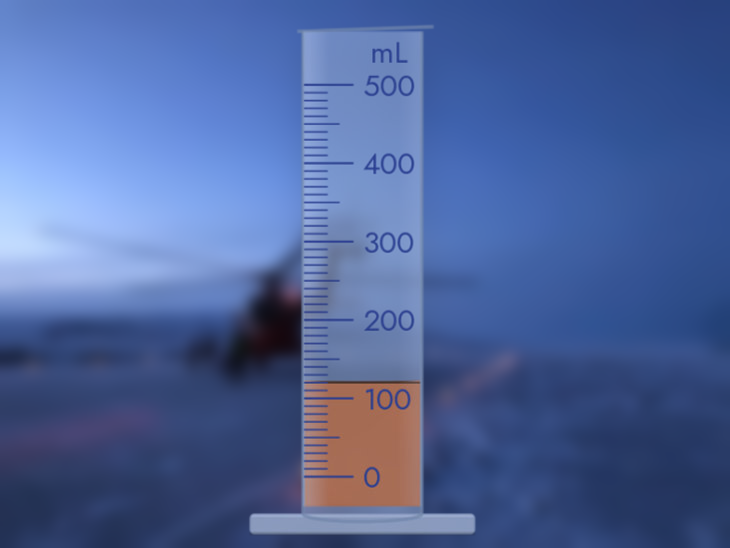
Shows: 120 mL
